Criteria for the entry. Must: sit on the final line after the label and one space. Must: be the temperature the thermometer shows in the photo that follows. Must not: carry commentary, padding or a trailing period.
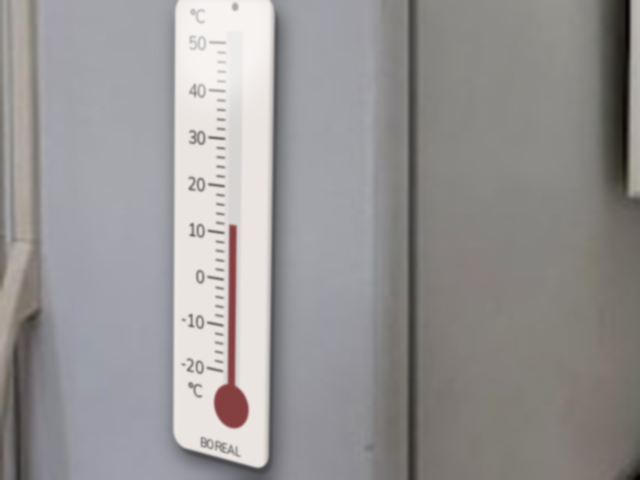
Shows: 12 °C
